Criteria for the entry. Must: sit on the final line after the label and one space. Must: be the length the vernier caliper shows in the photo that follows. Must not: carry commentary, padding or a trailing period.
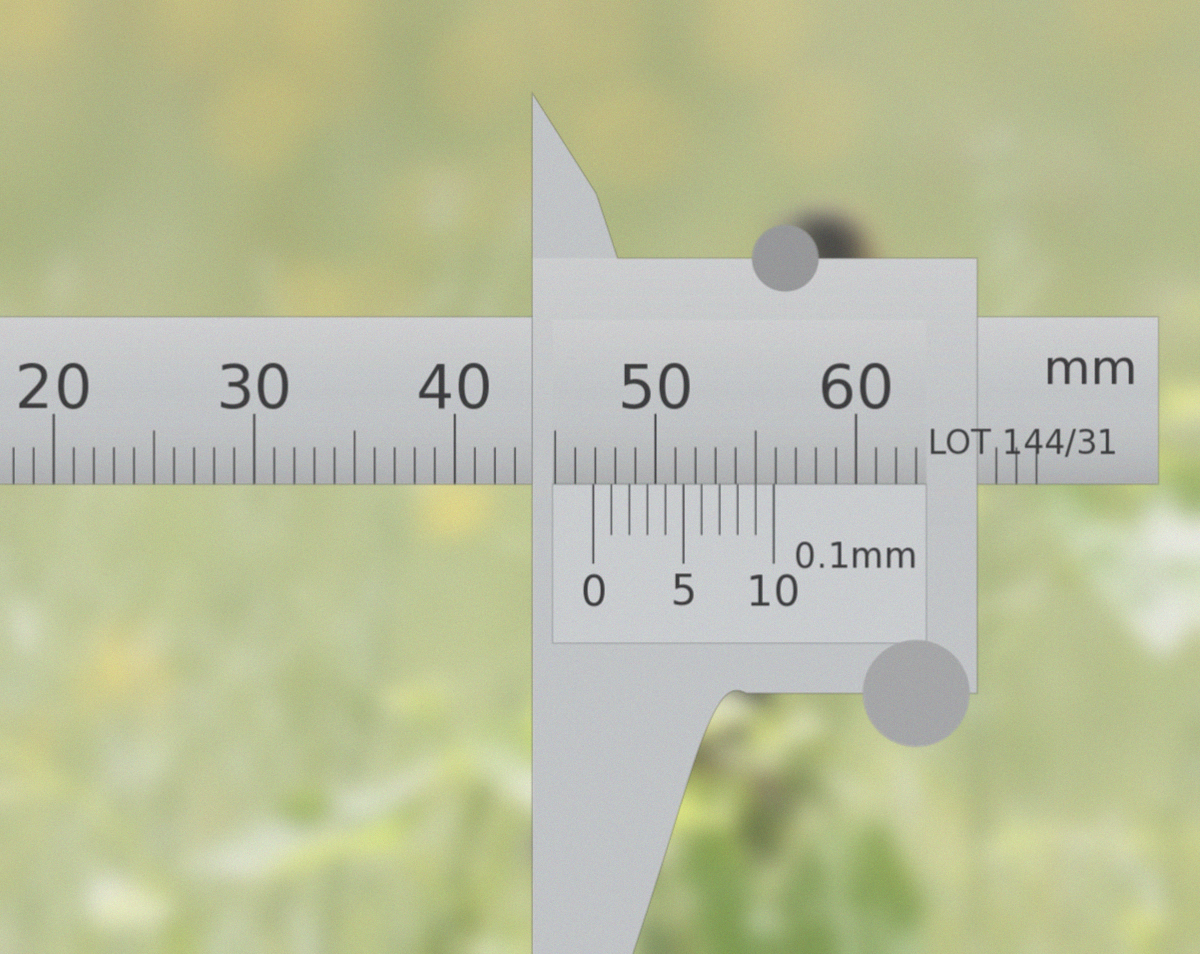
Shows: 46.9 mm
